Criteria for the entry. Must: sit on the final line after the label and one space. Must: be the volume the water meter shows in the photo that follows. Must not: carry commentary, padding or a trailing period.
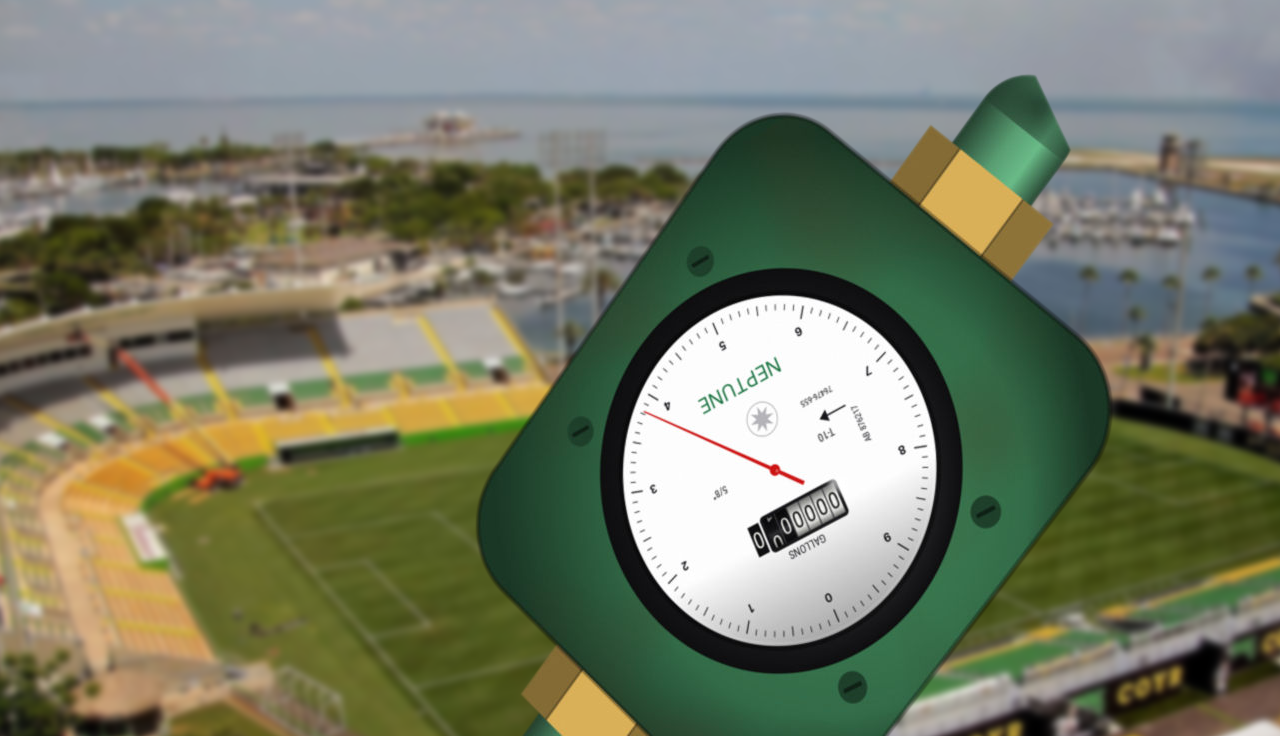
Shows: 3.8 gal
